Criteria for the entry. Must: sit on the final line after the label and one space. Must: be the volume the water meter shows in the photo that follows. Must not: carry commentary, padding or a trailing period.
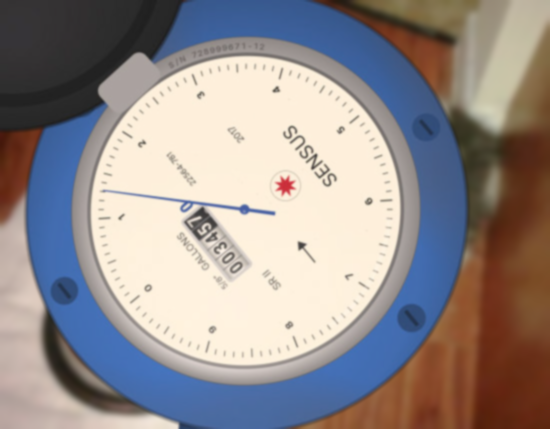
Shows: 34571.3 gal
